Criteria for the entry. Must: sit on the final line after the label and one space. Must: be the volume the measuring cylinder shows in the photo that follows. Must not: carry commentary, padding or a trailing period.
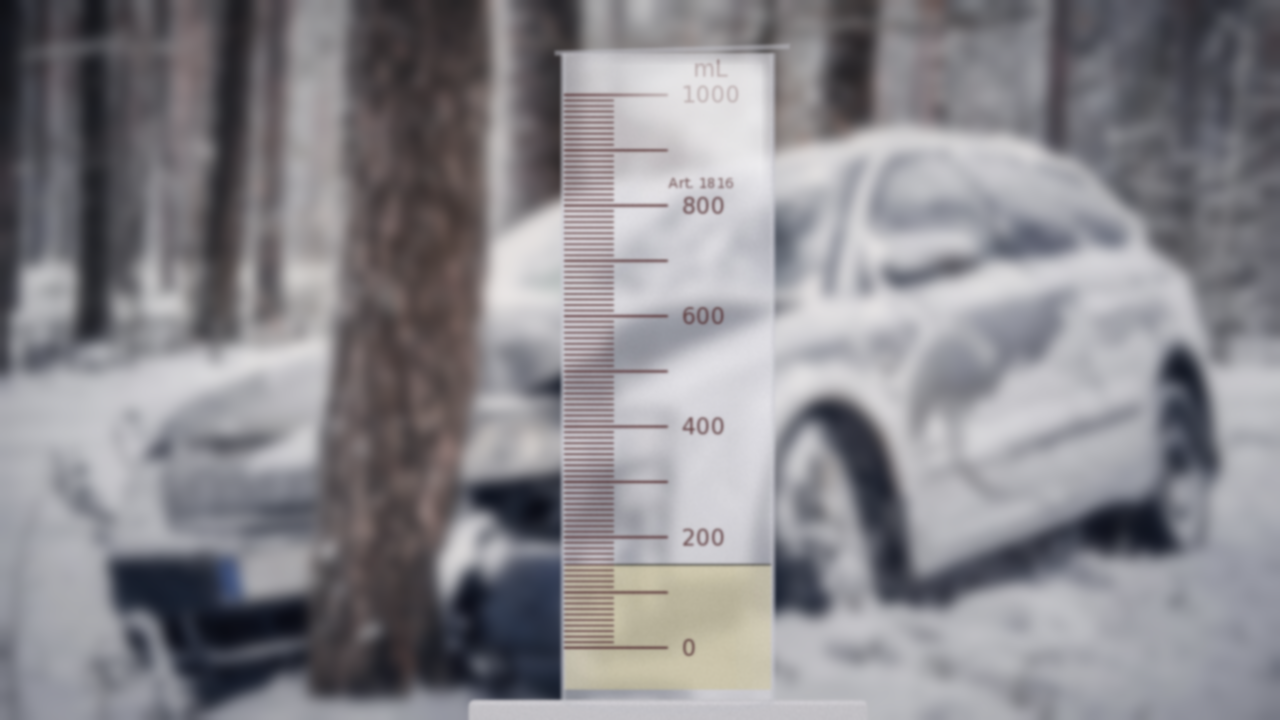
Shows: 150 mL
